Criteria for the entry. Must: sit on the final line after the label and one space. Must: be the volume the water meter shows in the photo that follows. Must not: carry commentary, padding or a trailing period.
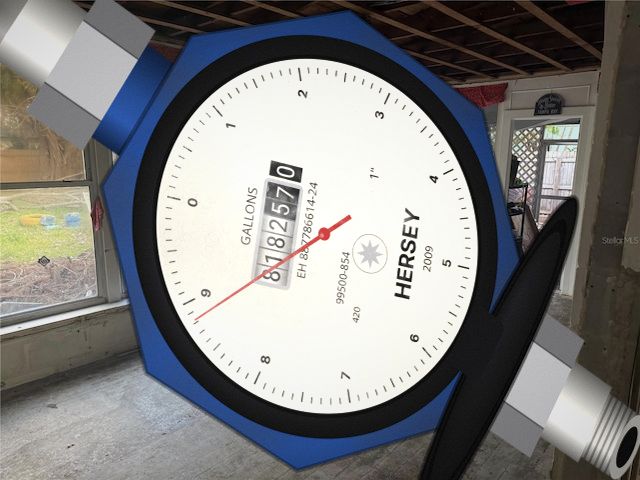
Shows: 8182568.8 gal
